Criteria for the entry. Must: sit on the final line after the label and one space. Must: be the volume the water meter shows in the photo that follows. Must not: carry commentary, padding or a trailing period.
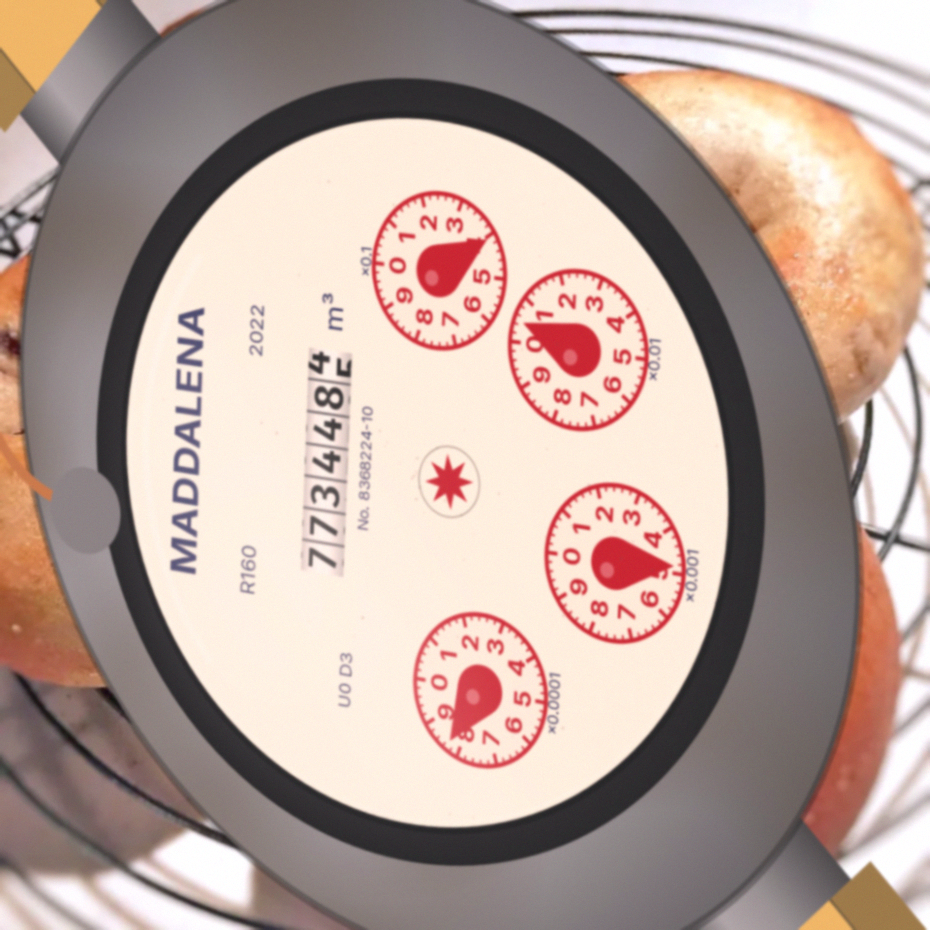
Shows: 7734484.4048 m³
